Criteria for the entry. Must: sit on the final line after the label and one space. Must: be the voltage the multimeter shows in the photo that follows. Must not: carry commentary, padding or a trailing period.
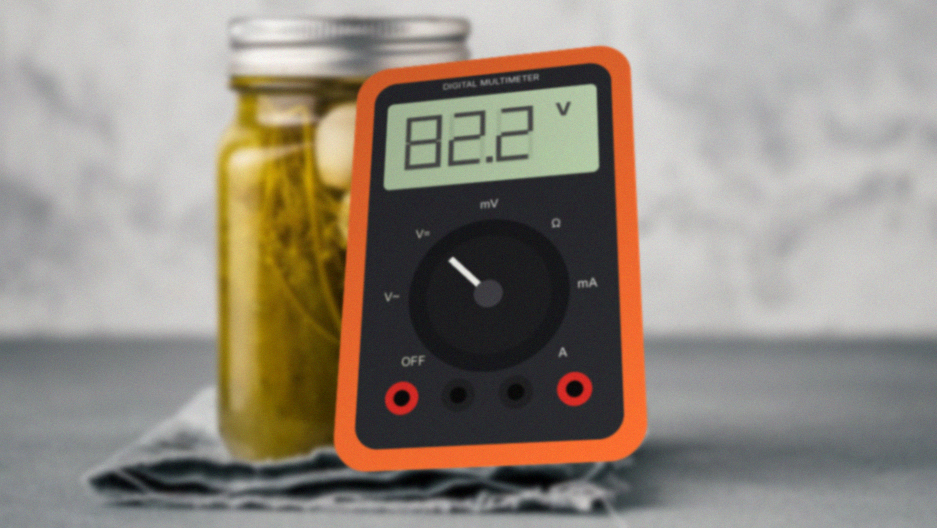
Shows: 82.2 V
